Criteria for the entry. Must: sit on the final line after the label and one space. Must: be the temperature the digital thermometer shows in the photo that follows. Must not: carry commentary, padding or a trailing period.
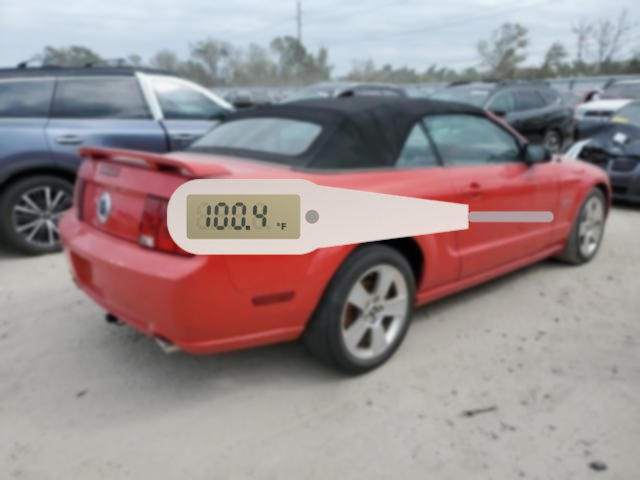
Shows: 100.4 °F
